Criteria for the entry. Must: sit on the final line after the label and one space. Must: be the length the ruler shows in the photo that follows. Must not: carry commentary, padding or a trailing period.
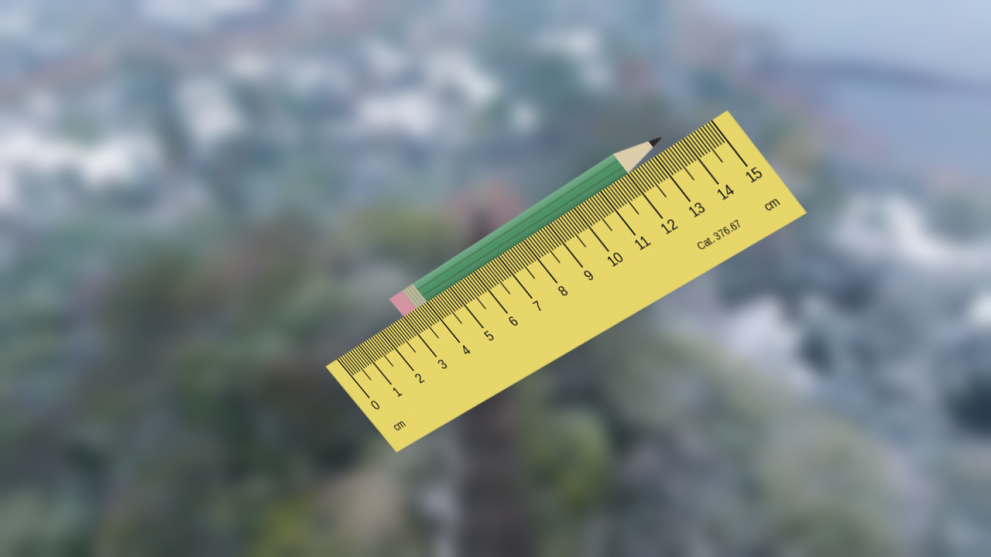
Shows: 10.5 cm
